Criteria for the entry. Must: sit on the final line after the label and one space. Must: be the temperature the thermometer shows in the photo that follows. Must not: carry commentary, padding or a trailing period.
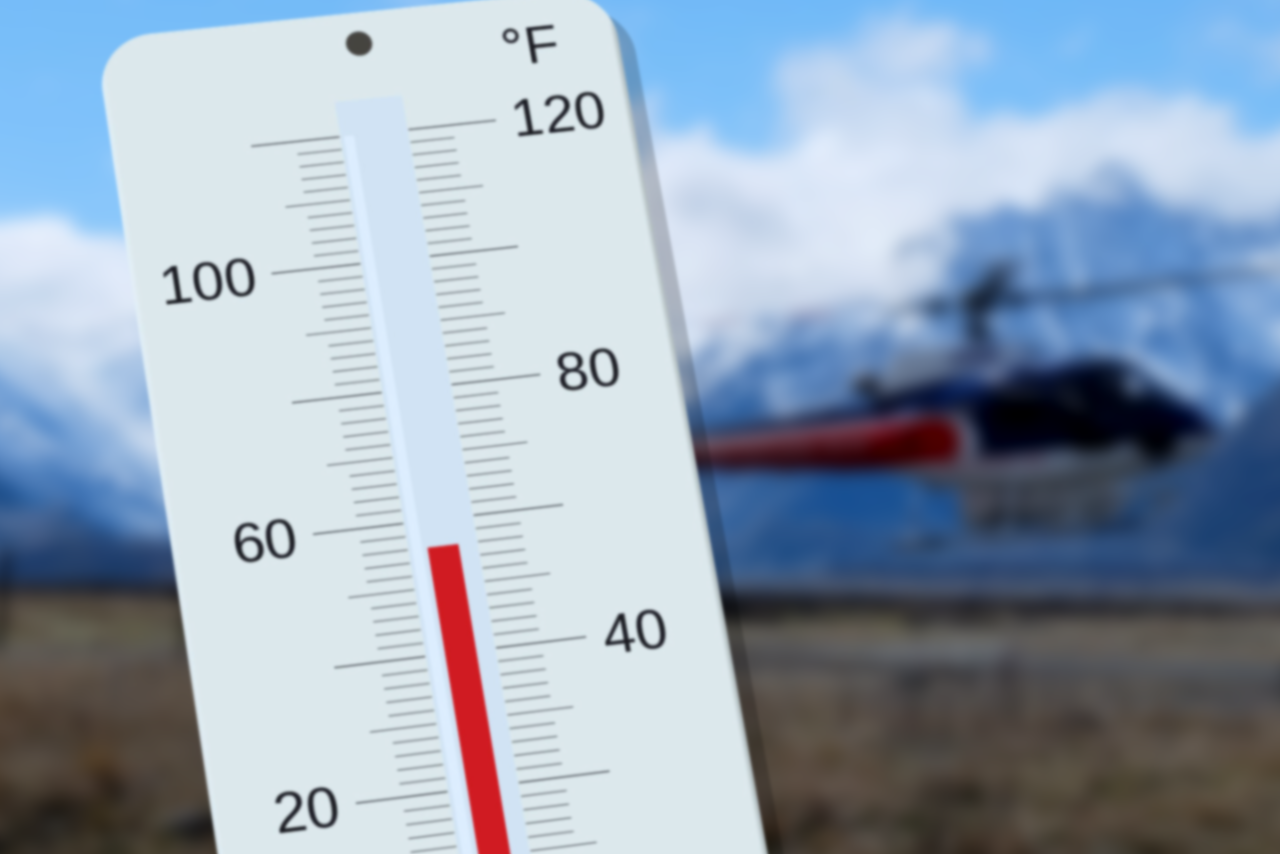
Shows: 56 °F
